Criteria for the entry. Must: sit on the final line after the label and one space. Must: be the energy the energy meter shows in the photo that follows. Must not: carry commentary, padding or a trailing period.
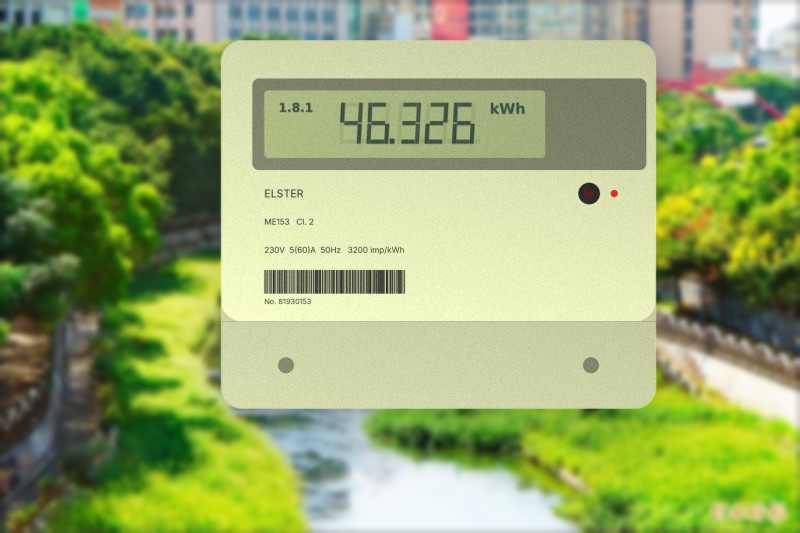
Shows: 46.326 kWh
